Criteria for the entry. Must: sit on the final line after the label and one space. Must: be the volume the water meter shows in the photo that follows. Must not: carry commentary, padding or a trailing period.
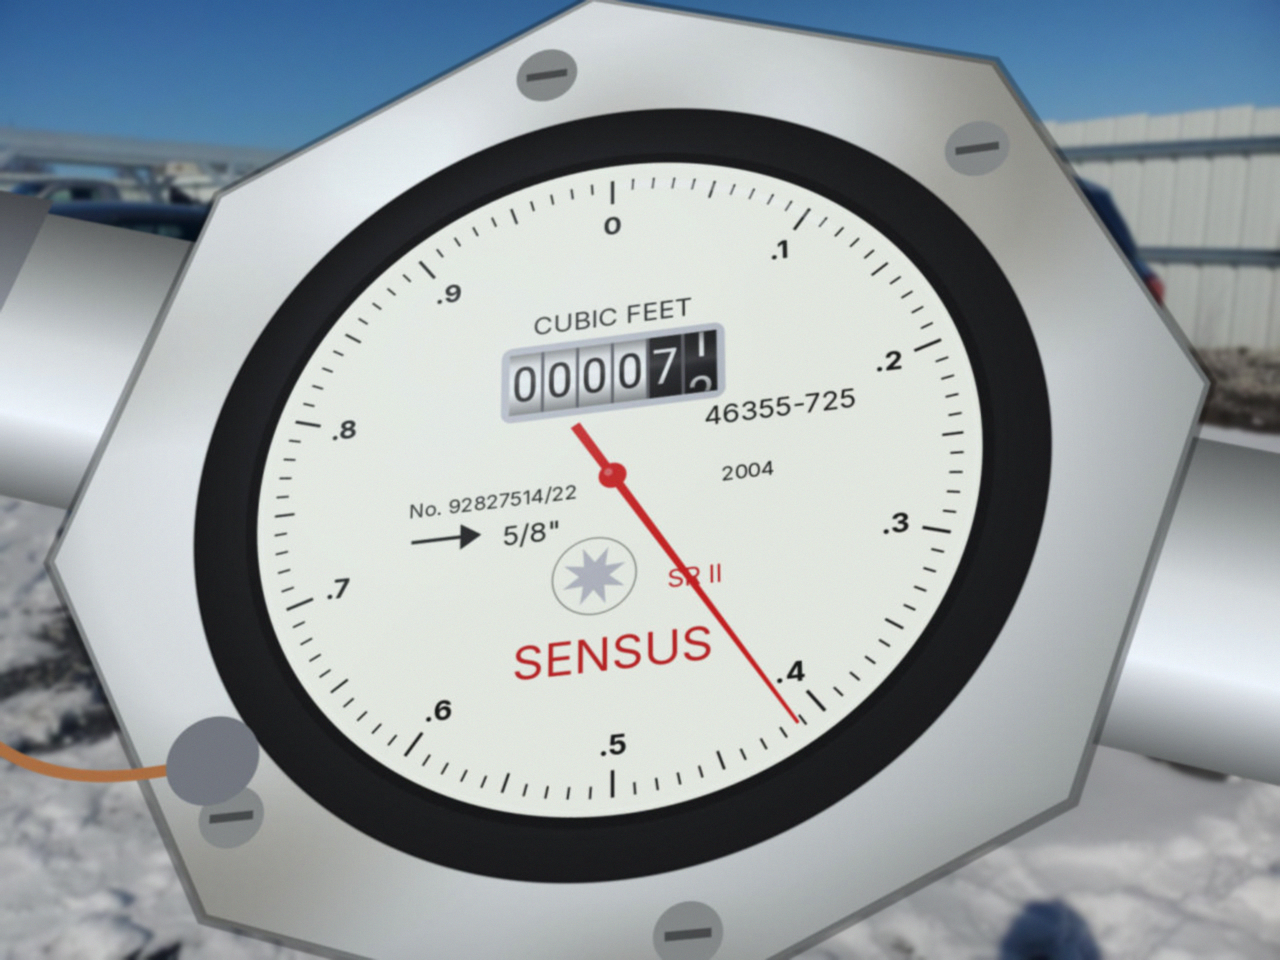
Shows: 71.41 ft³
